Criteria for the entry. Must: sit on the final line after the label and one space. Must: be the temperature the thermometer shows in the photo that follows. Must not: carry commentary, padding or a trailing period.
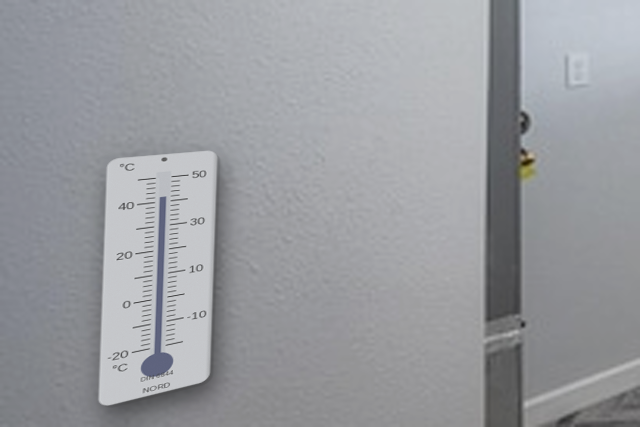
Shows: 42 °C
